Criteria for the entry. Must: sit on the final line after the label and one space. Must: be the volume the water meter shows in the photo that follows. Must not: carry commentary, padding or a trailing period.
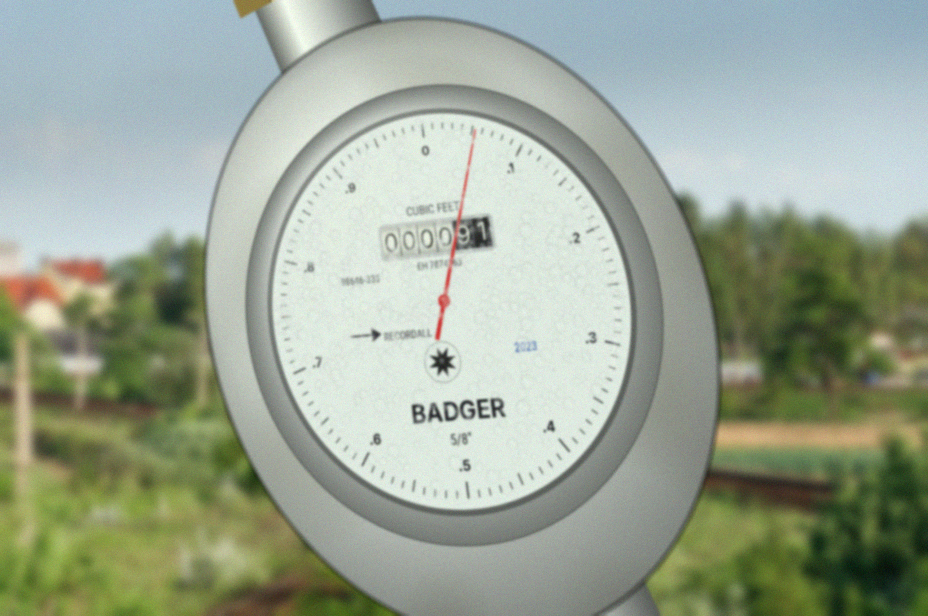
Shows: 91.05 ft³
